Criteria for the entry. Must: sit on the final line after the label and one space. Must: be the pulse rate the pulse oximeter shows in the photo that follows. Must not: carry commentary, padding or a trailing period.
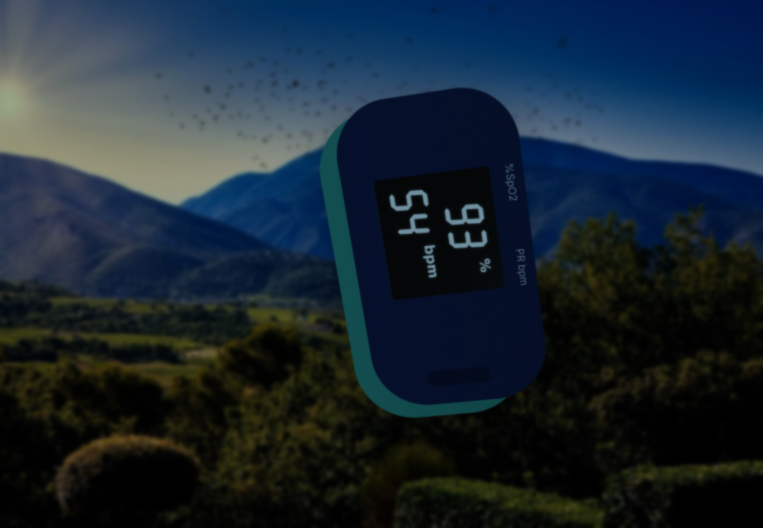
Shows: 54 bpm
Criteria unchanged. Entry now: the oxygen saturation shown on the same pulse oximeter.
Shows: 93 %
